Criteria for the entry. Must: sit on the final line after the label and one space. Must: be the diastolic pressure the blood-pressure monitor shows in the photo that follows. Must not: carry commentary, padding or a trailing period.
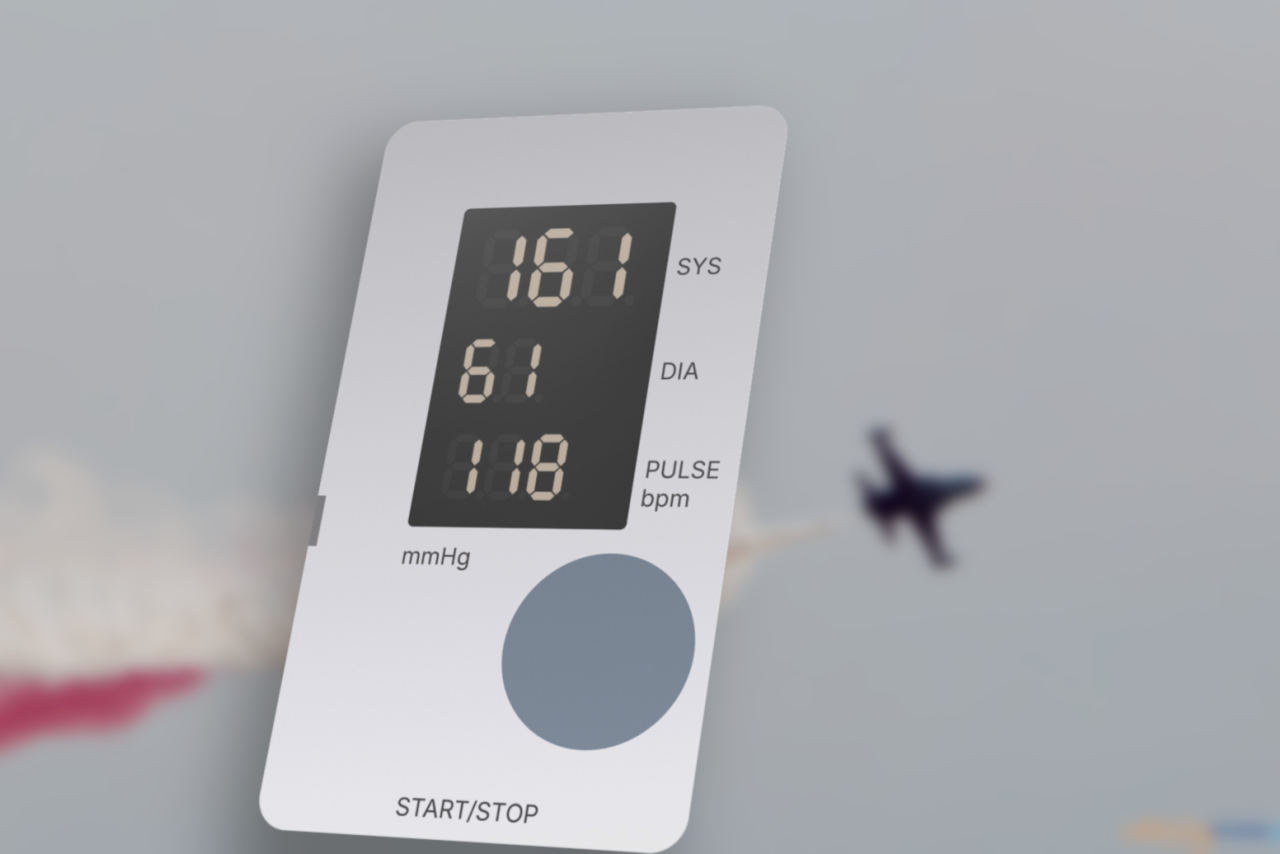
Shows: 61 mmHg
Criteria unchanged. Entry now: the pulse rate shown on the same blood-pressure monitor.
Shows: 118 bpm
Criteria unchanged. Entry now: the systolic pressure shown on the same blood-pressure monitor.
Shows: 161 mmHg
